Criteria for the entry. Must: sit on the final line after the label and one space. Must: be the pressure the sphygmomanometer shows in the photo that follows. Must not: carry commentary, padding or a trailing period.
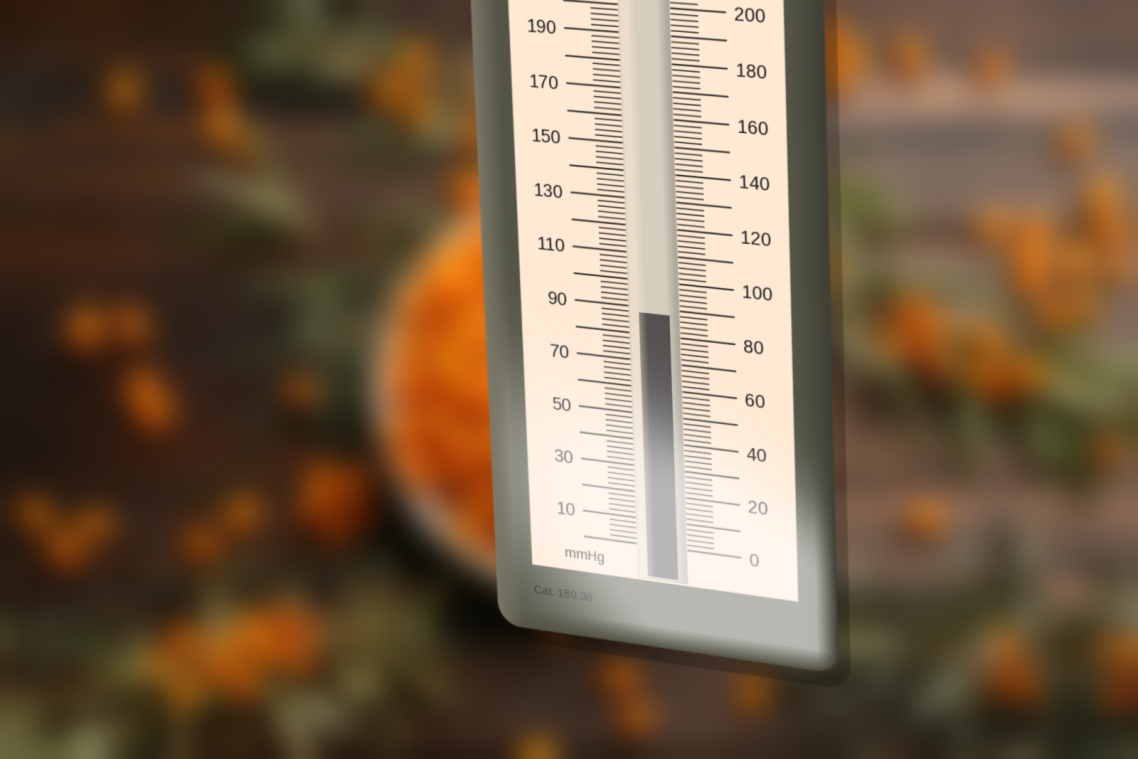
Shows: 88 mmHg
